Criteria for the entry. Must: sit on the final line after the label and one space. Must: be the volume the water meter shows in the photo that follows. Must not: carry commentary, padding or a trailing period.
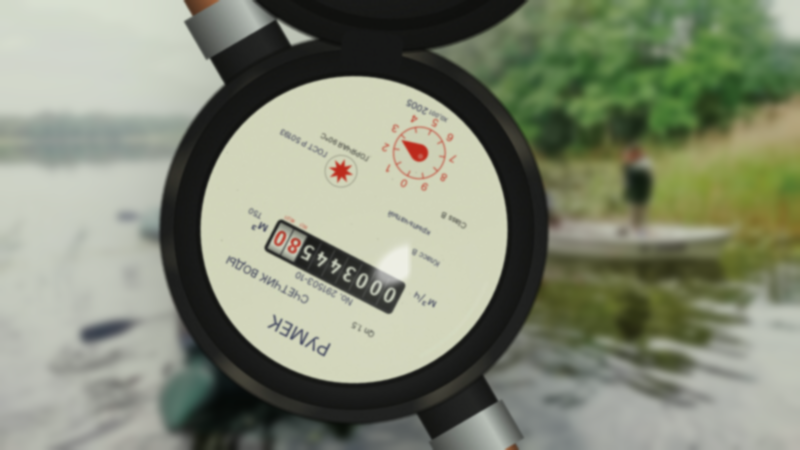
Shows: 3445.802 m³
